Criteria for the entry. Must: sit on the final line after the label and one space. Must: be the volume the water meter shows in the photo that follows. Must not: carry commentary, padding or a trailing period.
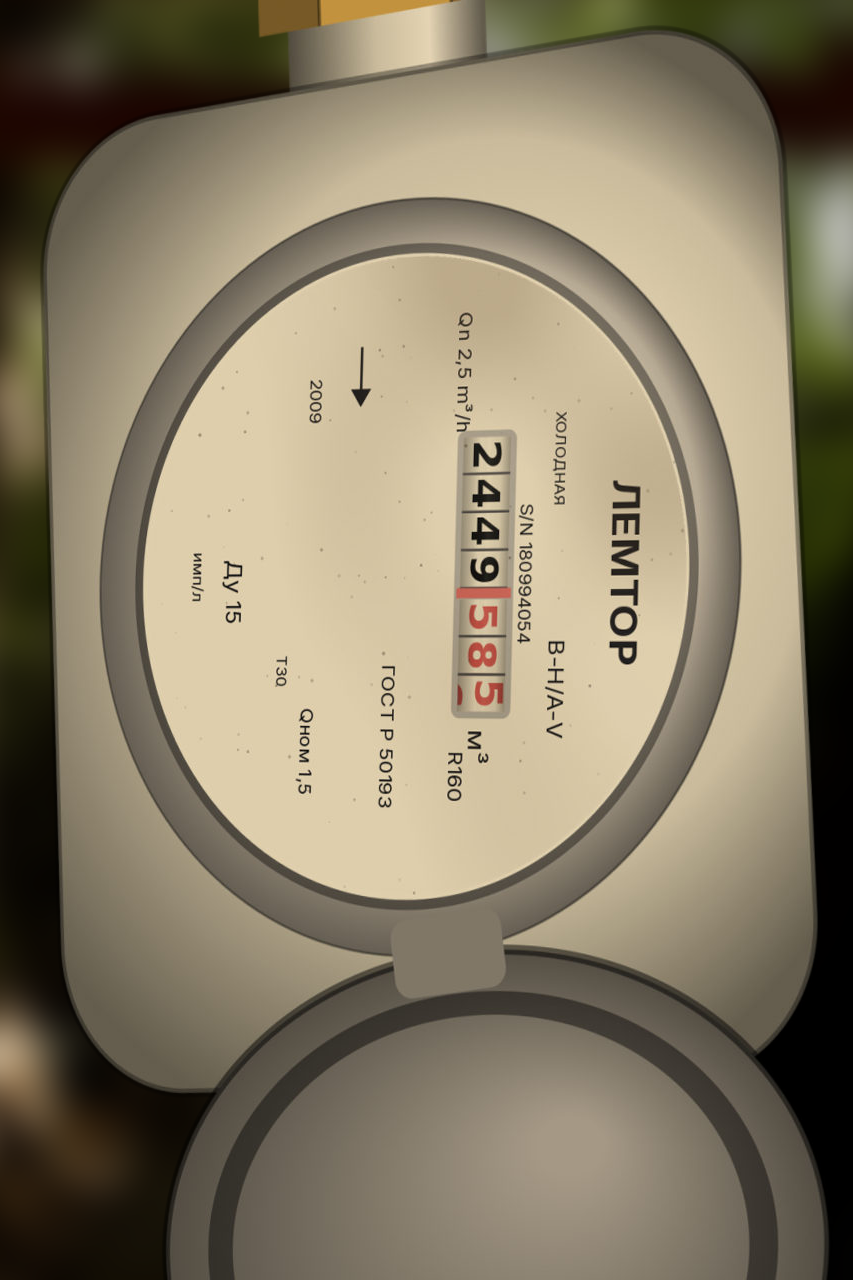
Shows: 2449.585 m³
